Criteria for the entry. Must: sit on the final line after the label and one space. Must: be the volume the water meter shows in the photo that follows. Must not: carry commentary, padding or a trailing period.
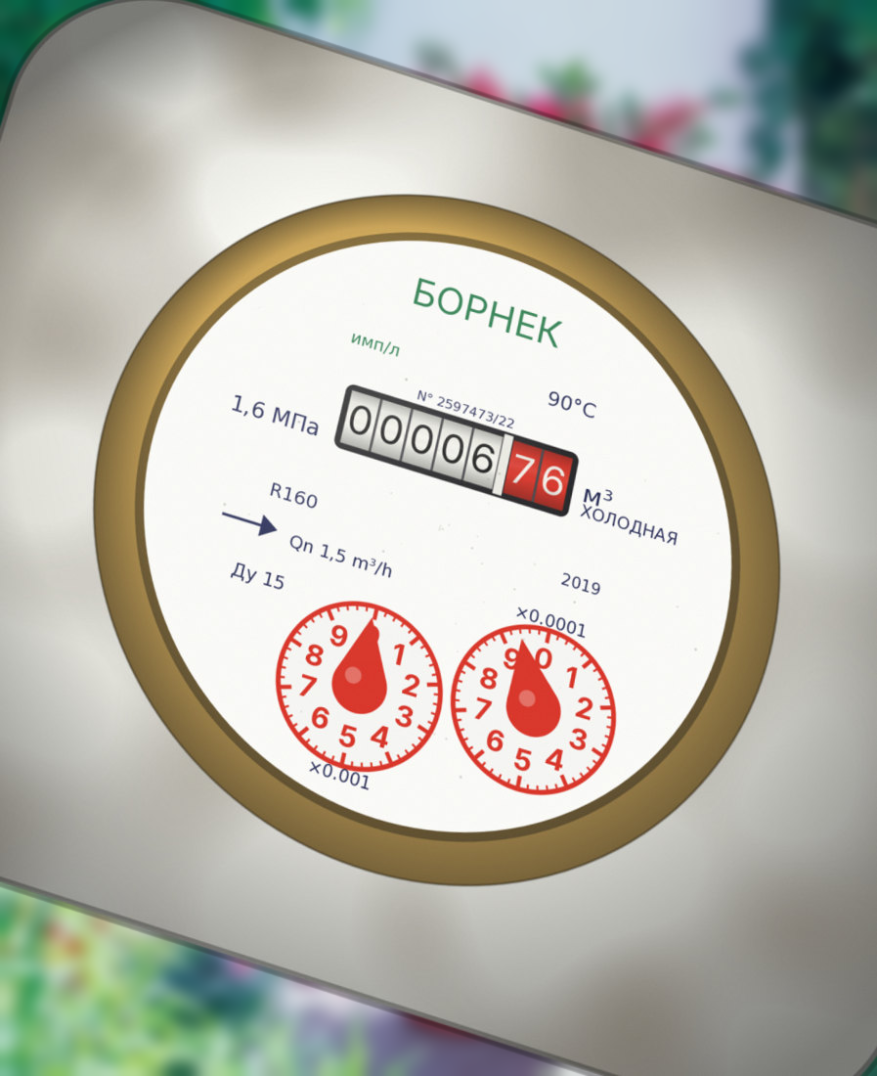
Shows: 6.7599 m³
